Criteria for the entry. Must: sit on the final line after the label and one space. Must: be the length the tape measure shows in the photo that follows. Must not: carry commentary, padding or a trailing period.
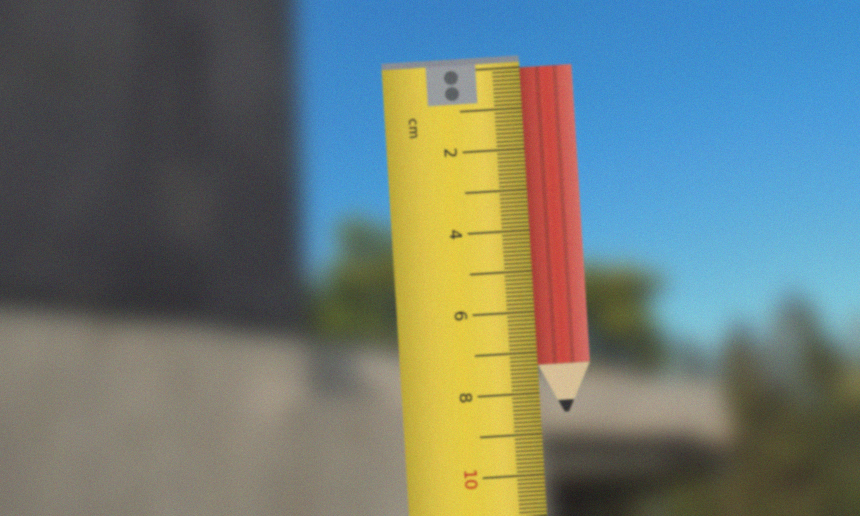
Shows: 8.5 cm
